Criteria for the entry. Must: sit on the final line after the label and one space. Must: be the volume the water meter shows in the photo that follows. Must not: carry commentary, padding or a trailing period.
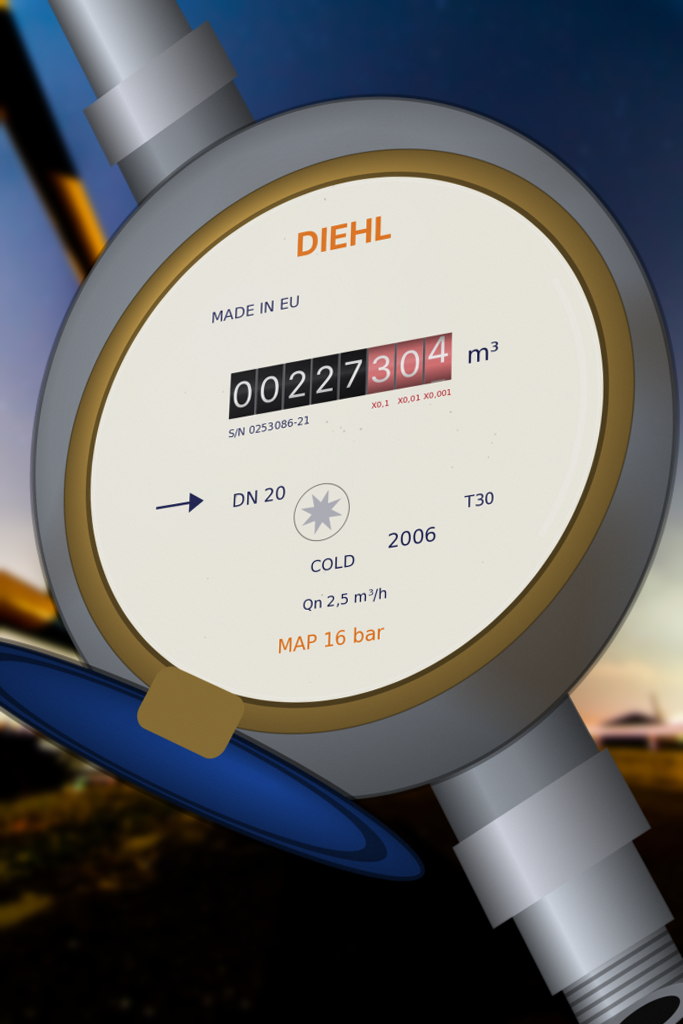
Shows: 227.304 m³
